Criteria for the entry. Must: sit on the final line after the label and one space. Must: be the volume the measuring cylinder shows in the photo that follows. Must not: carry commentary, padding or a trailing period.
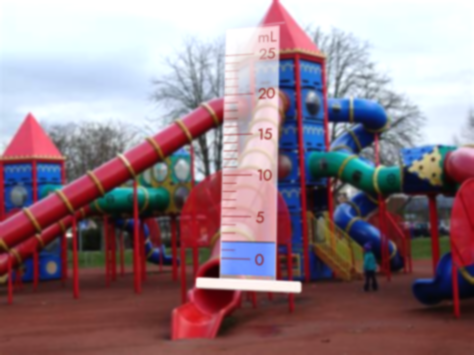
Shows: 2 mL
